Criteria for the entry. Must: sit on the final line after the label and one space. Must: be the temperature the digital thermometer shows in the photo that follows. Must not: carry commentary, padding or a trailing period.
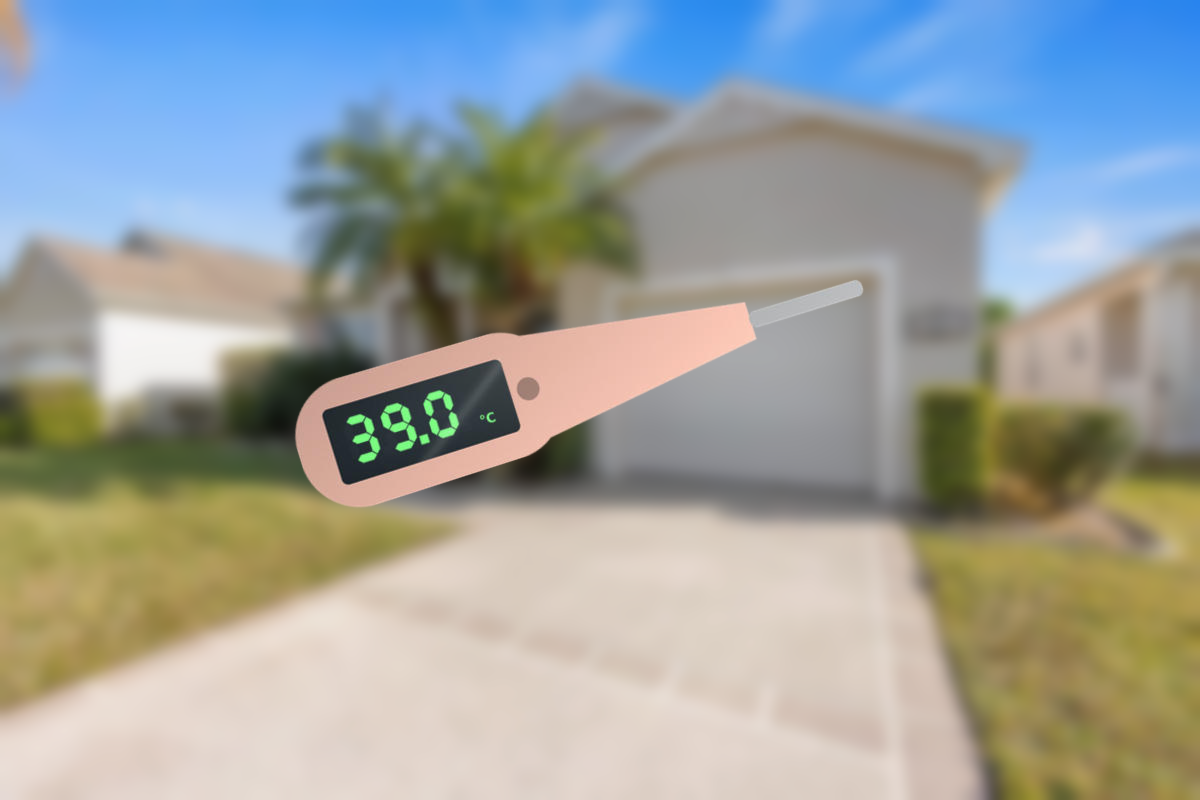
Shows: 39.0 °C
